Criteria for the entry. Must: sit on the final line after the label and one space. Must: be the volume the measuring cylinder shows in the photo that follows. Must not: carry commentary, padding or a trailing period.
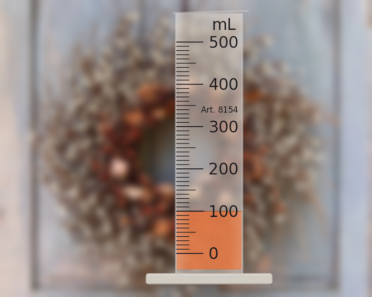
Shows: 100 mL
